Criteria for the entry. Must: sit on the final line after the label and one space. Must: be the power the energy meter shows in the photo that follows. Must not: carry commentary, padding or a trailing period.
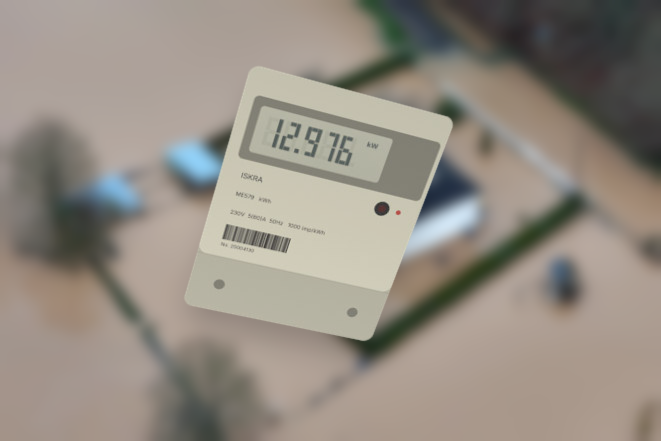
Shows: 12.976 kW
